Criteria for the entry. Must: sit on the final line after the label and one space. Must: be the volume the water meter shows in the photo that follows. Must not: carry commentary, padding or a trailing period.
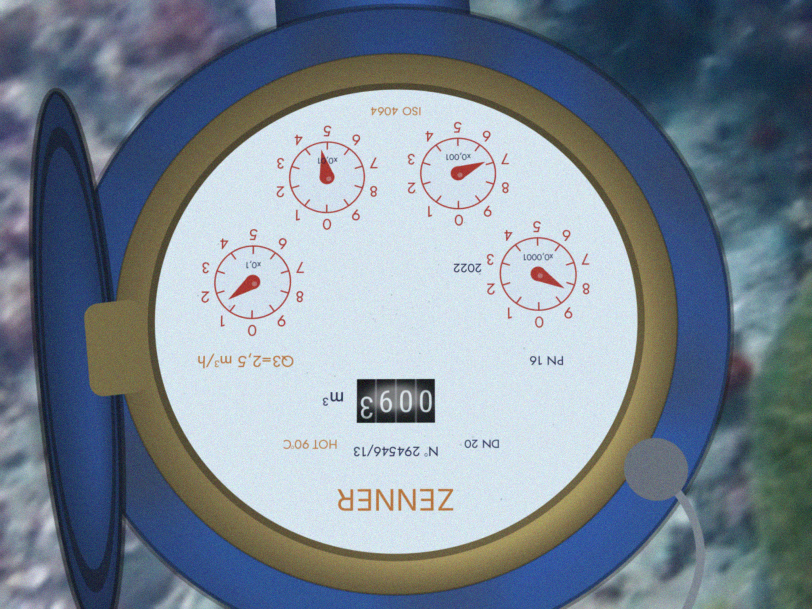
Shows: 93.1468 m³
